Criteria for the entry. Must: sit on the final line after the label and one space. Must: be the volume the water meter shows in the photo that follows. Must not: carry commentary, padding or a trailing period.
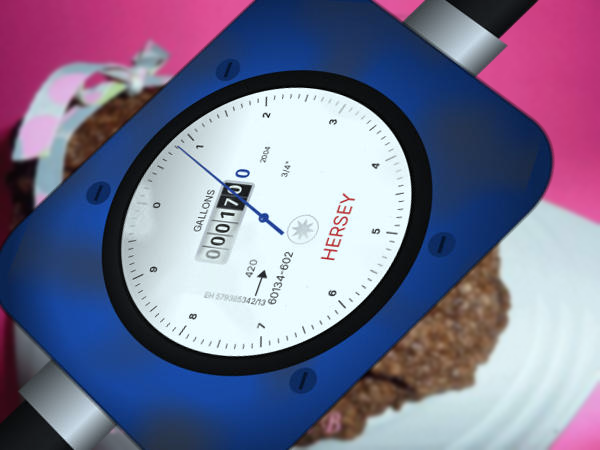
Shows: 1700.8 gal
